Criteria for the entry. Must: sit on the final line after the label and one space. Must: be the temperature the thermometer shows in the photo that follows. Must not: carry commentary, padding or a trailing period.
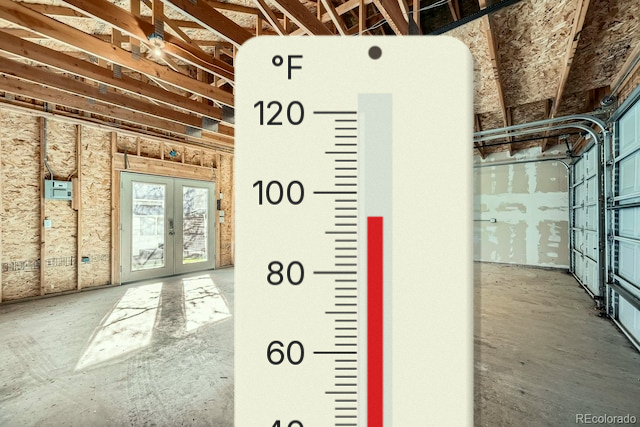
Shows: 94 °F
